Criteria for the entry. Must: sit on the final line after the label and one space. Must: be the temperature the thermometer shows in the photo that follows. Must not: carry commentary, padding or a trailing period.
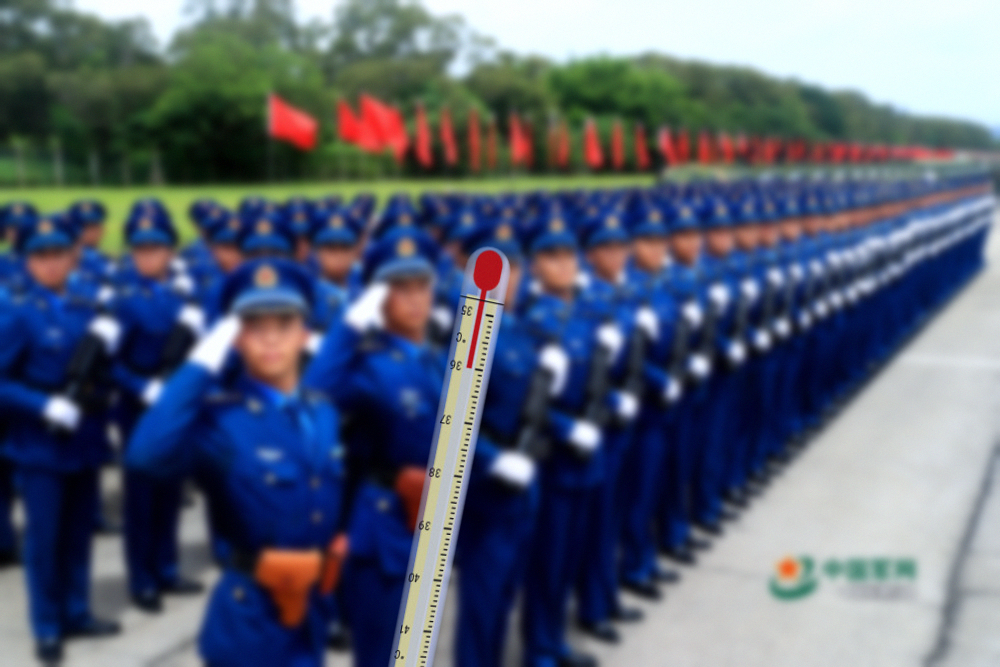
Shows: 36 °C
